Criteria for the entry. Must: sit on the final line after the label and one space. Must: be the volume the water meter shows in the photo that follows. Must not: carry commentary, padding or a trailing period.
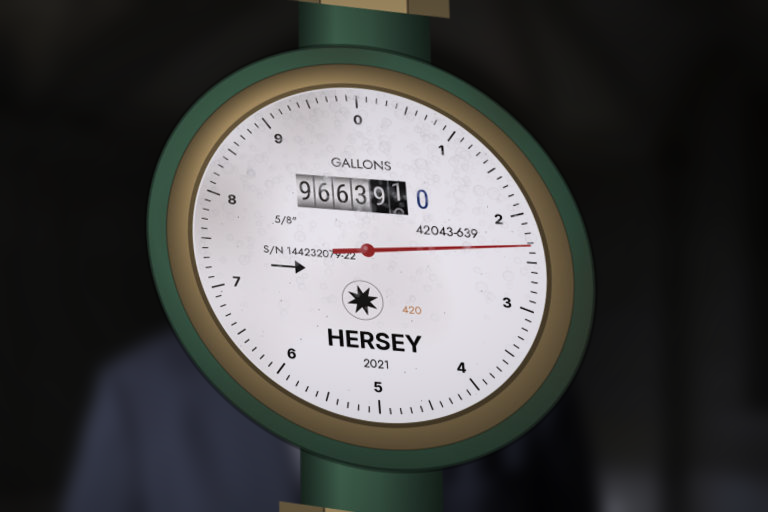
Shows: 9663912.3 gal
